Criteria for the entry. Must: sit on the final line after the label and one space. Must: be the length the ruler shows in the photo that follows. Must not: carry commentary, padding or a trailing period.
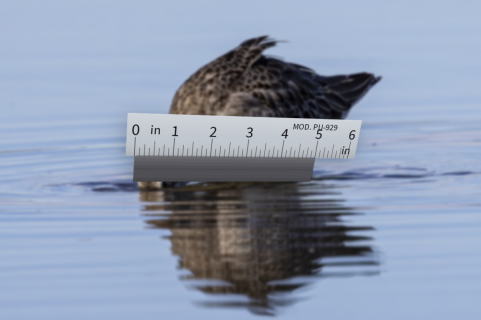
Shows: 5 in
